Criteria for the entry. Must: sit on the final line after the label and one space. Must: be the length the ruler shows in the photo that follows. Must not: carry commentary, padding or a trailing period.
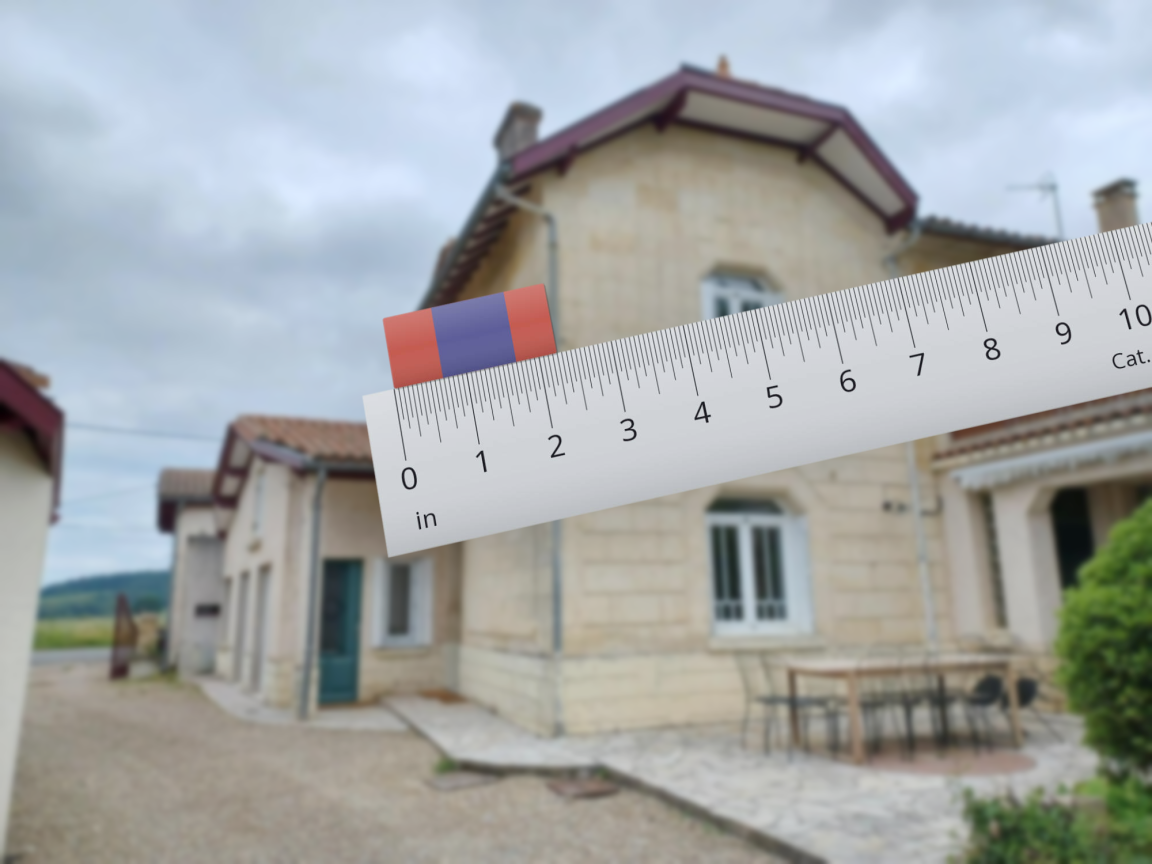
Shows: 2.25 in
